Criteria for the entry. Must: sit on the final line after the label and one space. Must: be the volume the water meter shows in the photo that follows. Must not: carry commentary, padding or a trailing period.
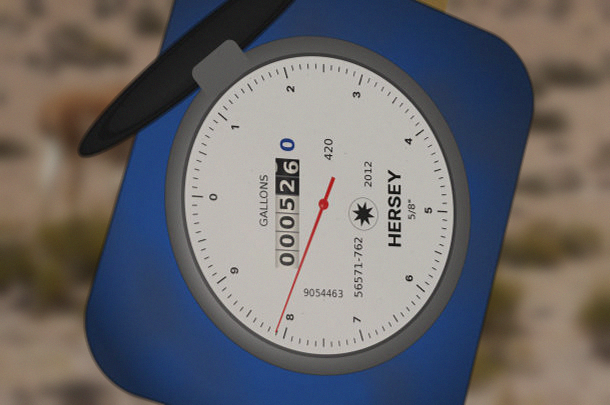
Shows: 5258.1 gal
